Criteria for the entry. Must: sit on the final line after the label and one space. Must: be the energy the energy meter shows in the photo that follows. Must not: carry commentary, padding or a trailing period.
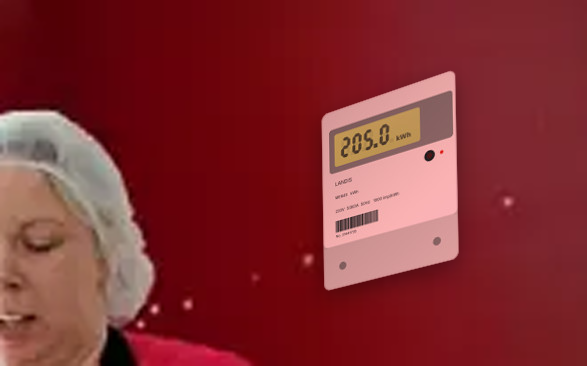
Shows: 205.0 kWh
